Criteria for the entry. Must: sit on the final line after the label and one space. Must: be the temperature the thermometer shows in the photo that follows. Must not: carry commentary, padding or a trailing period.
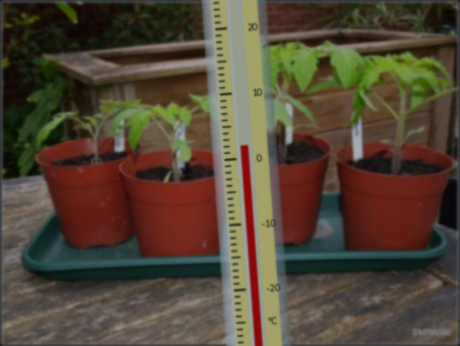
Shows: 2 °C
